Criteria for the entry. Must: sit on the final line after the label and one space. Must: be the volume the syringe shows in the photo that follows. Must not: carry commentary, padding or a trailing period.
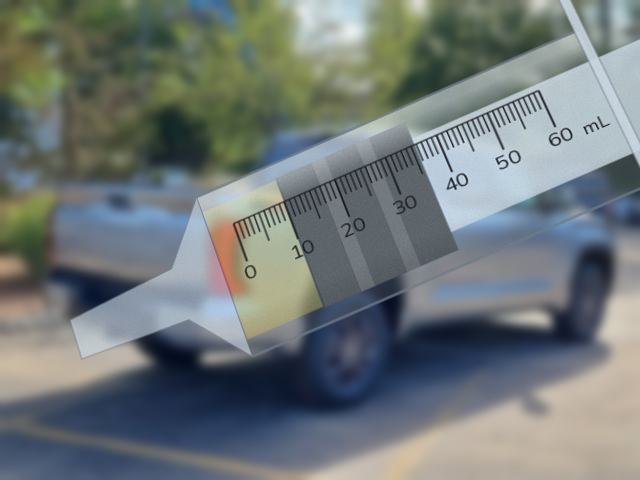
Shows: 10 mL
